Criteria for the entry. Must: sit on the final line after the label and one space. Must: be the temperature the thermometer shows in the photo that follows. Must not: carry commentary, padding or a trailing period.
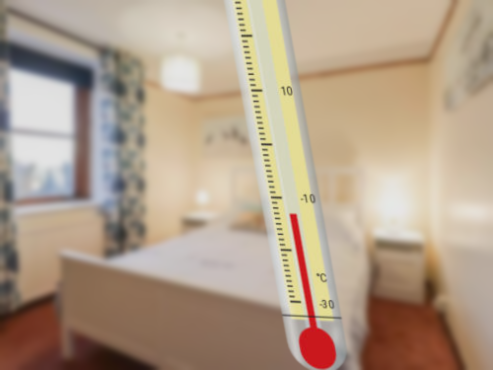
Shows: -13 °C
